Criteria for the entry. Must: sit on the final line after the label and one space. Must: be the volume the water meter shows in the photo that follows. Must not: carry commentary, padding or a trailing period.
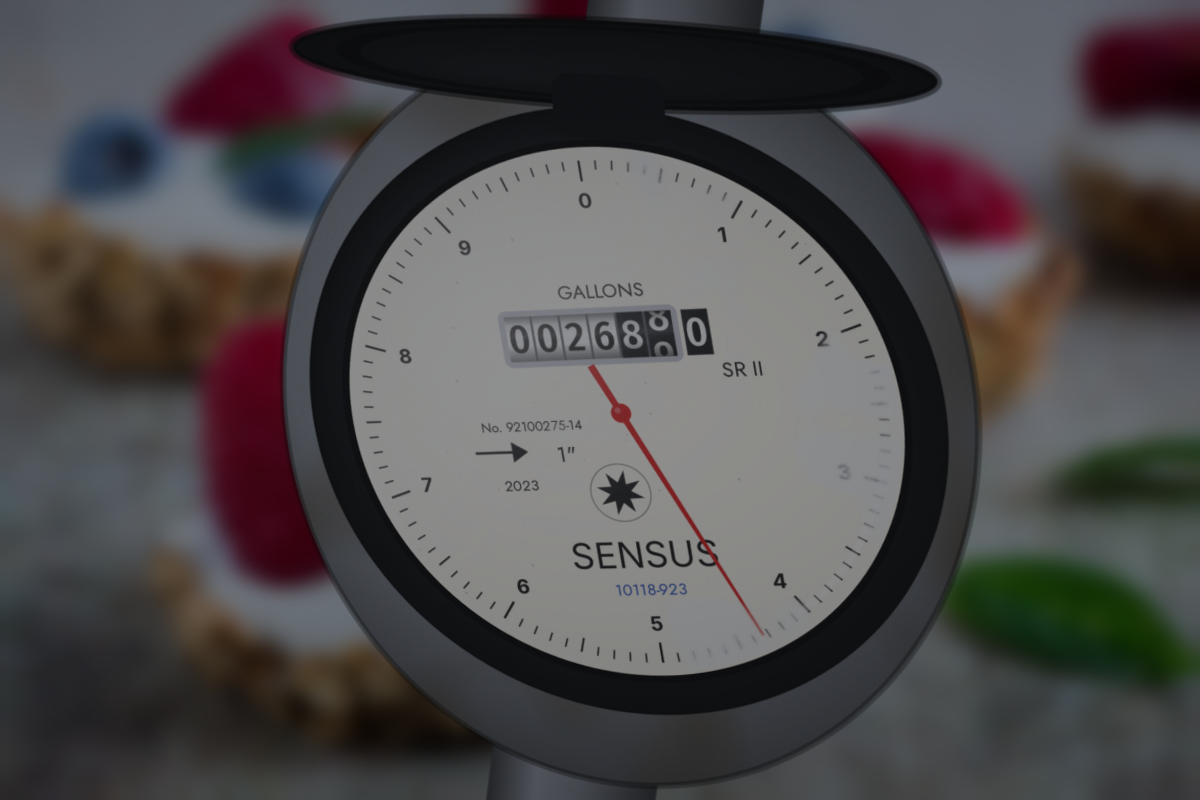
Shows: 26884.3 gal
